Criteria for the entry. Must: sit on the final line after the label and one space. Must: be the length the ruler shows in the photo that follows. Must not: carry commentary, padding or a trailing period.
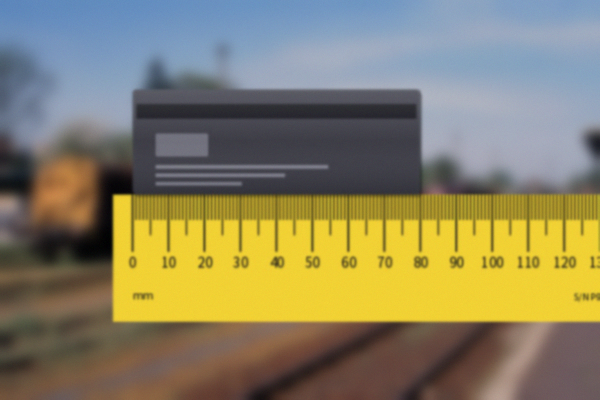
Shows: 80 mm
